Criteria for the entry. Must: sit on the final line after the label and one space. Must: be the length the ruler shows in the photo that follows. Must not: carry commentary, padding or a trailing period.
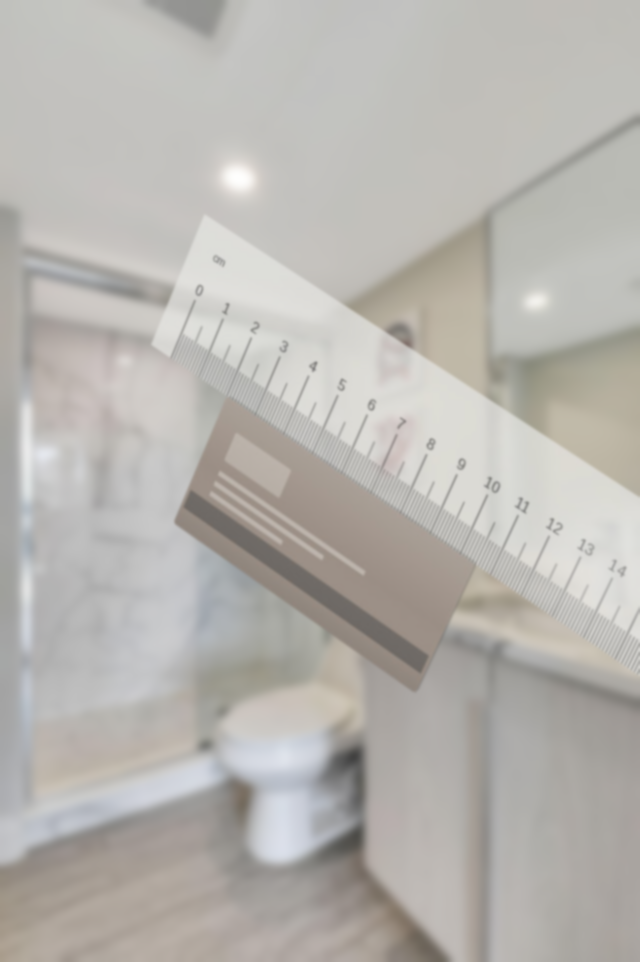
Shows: 8.5 cm
